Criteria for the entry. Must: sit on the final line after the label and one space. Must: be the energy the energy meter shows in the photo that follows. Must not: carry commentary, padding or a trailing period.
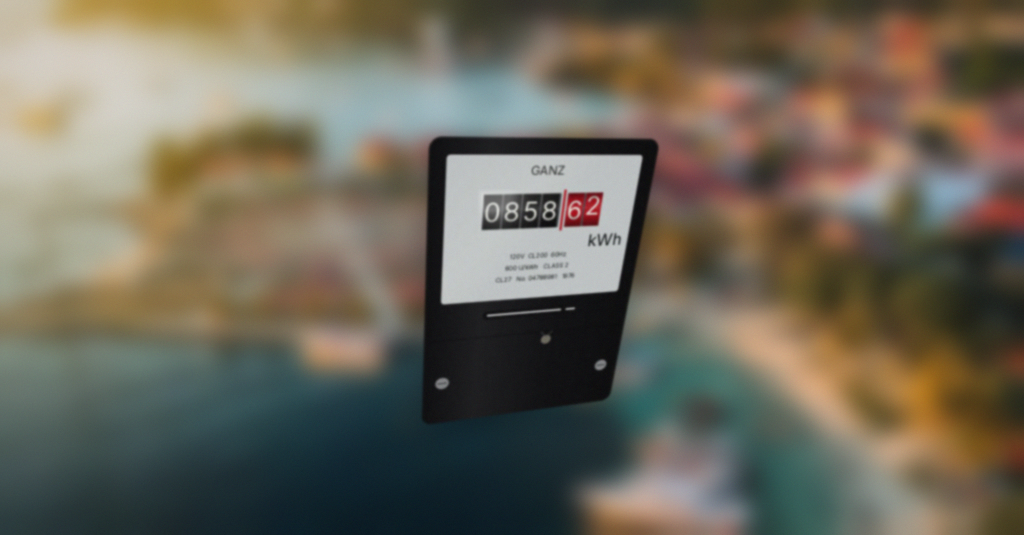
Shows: 858.62 kWh
